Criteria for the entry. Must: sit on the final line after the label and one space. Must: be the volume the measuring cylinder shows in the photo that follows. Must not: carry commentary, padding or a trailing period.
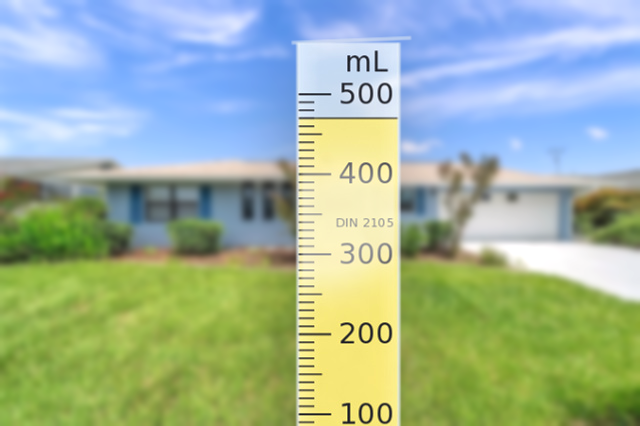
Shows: 470 mL
